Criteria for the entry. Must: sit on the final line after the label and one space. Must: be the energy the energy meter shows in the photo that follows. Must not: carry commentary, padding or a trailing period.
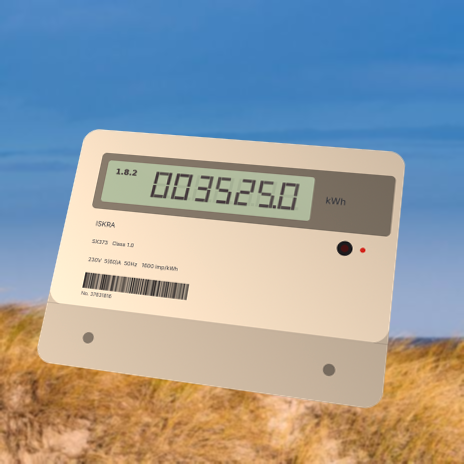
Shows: 3525.0 kWh
